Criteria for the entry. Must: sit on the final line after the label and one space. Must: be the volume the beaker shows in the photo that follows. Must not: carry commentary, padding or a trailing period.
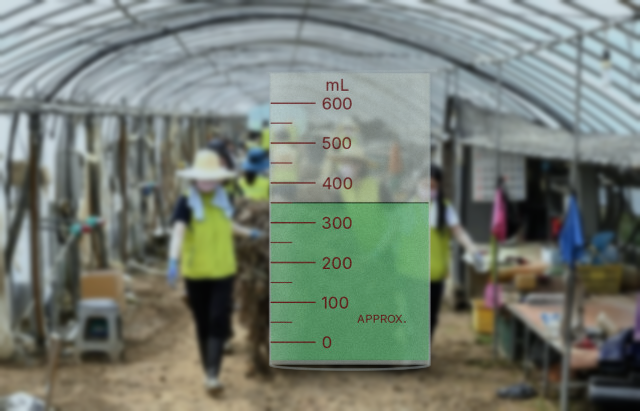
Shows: 350 mL
